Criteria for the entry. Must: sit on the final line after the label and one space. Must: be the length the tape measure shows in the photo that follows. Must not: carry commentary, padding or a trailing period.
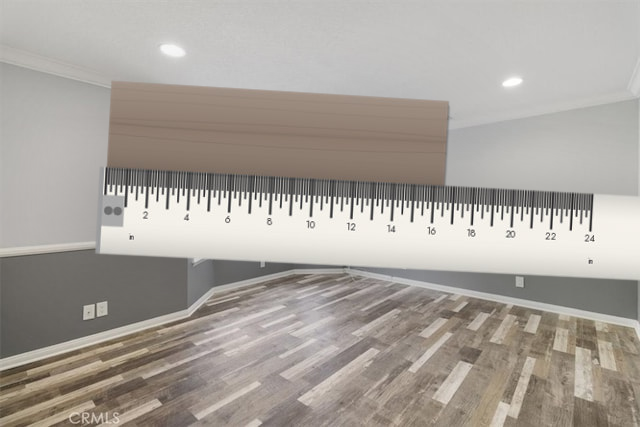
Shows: 16.5 in
